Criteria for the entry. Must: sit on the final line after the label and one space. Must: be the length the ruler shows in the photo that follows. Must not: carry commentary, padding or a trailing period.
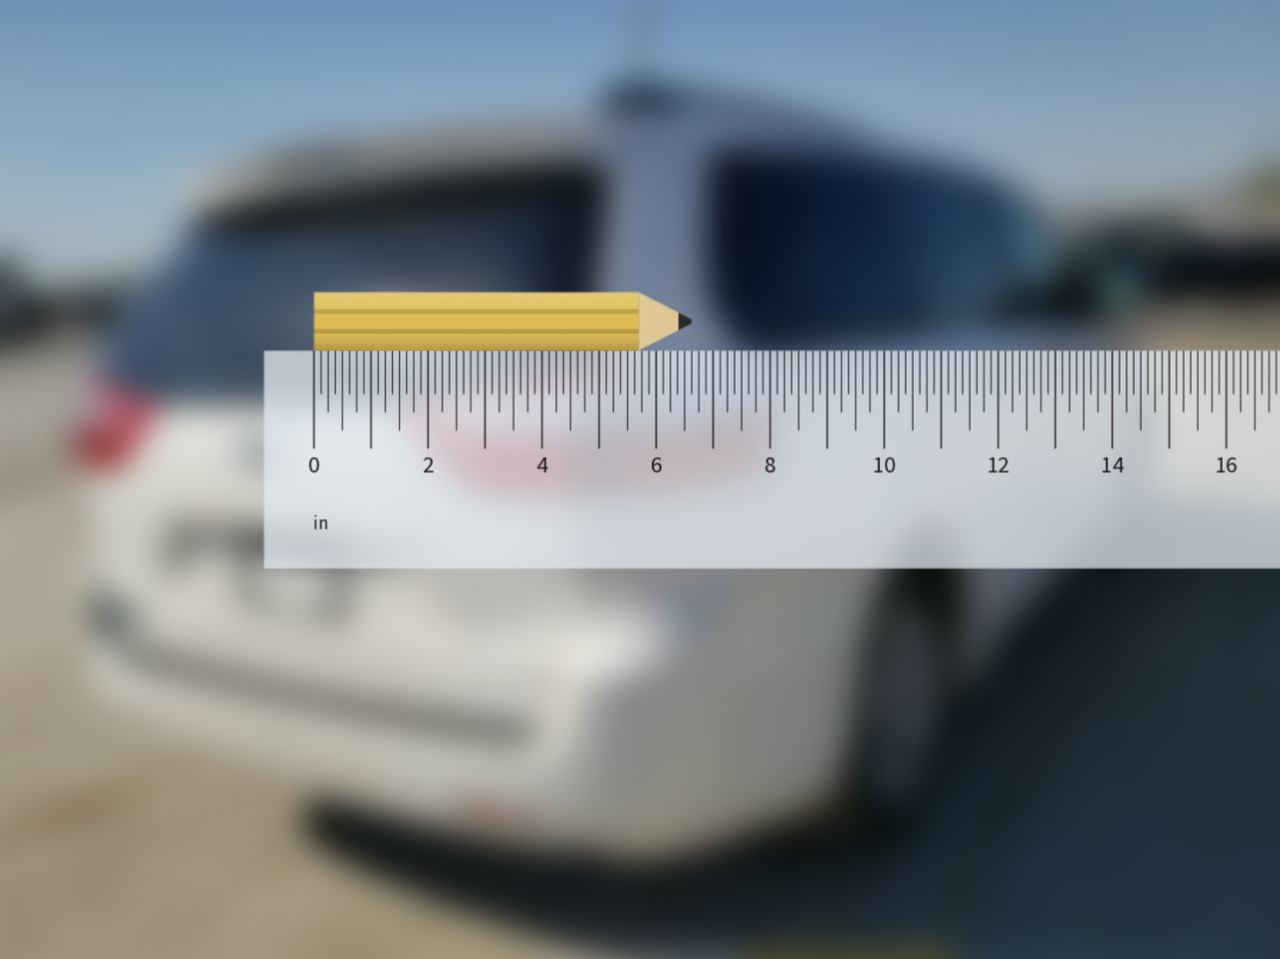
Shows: 6.625 in
